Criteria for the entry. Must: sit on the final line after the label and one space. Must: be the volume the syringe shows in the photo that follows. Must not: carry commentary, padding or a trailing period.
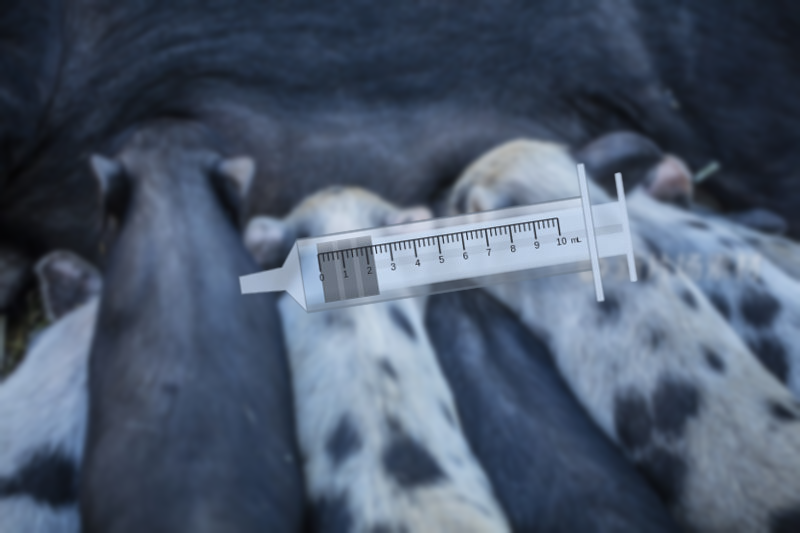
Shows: 0 mL
